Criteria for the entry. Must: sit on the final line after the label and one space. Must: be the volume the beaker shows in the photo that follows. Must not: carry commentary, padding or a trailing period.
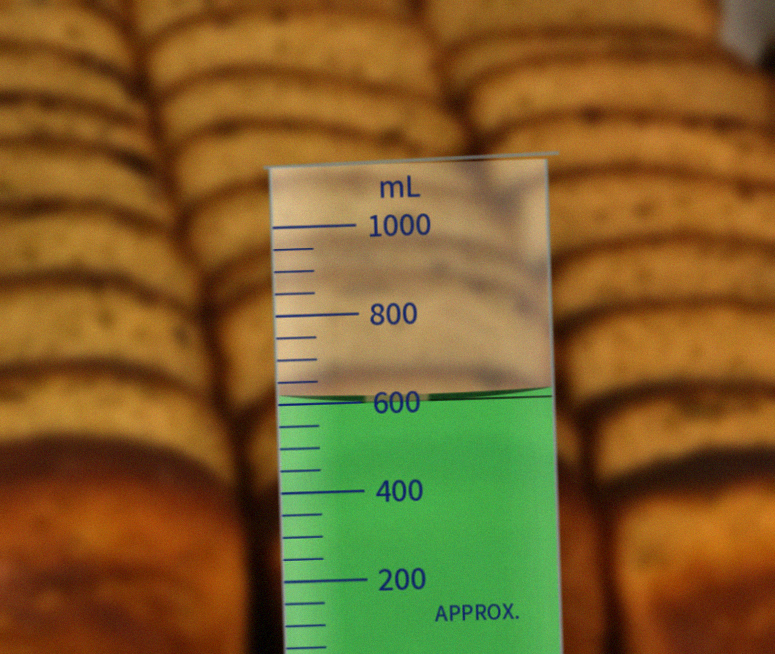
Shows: 600 mL
